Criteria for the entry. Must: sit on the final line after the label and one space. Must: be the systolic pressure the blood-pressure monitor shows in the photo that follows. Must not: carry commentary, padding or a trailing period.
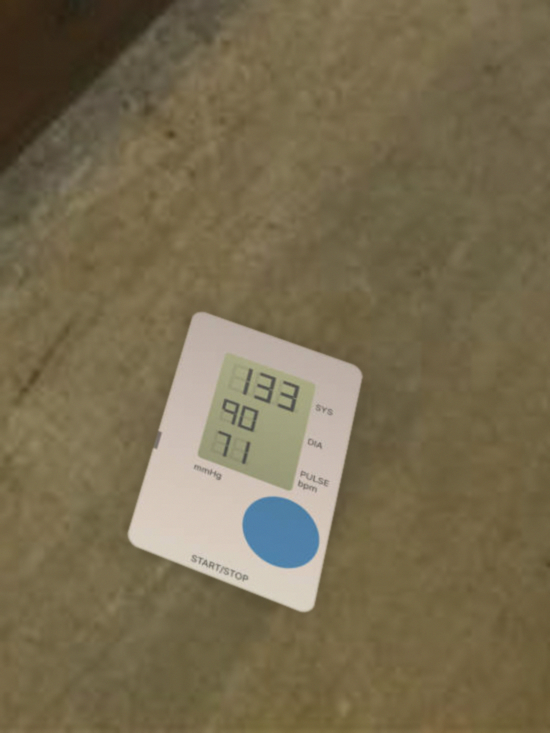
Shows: 133 mmHg
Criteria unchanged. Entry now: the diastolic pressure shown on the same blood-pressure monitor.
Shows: 90 mmHg
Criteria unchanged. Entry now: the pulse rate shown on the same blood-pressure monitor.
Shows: 71 bpm
